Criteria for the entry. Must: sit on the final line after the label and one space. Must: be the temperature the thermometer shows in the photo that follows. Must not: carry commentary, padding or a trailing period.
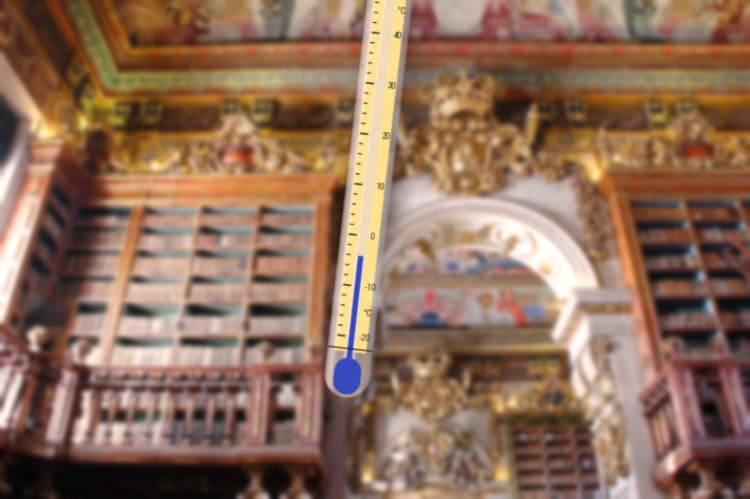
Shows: -4 °C
